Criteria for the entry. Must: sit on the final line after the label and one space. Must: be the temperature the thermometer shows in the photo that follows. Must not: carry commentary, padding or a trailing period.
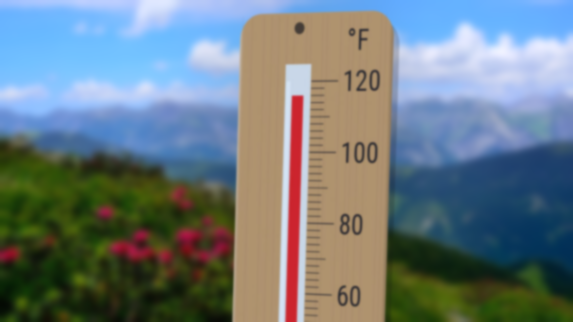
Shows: 116 °F
